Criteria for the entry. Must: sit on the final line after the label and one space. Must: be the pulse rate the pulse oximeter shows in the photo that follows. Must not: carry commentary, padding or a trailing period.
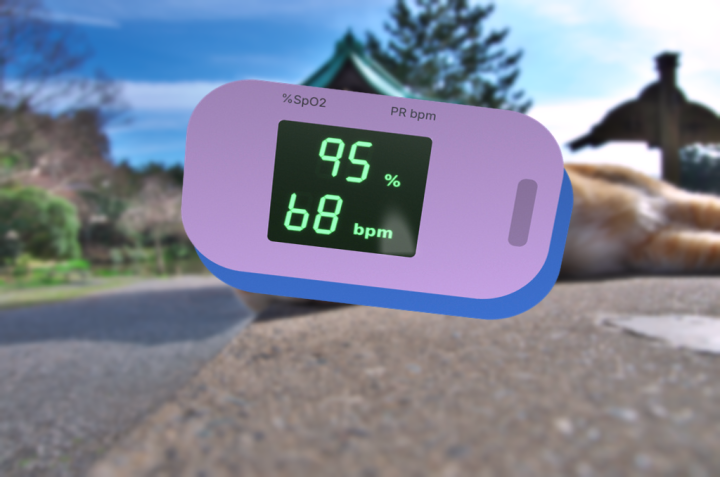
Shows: 68 bpm
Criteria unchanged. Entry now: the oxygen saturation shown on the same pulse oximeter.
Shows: 95 %
